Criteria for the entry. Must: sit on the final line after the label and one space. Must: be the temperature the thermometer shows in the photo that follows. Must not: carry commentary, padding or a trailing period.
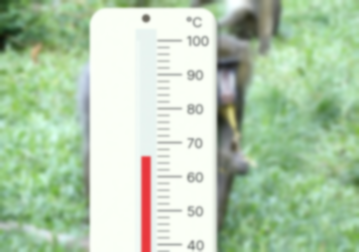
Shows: 66 °C
